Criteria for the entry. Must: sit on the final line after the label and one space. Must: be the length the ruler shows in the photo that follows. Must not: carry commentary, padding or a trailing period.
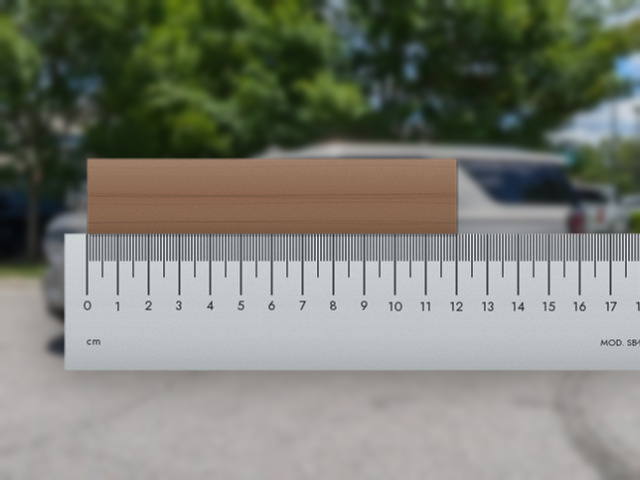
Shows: 12 cm
